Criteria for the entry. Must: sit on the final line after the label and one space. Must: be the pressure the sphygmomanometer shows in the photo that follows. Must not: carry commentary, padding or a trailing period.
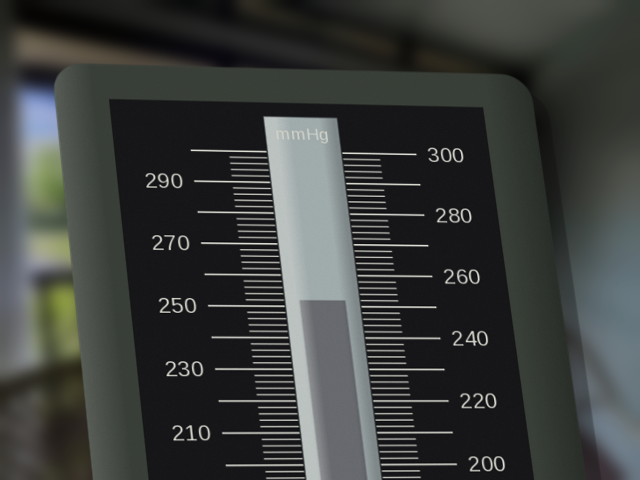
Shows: 252 mmHg
